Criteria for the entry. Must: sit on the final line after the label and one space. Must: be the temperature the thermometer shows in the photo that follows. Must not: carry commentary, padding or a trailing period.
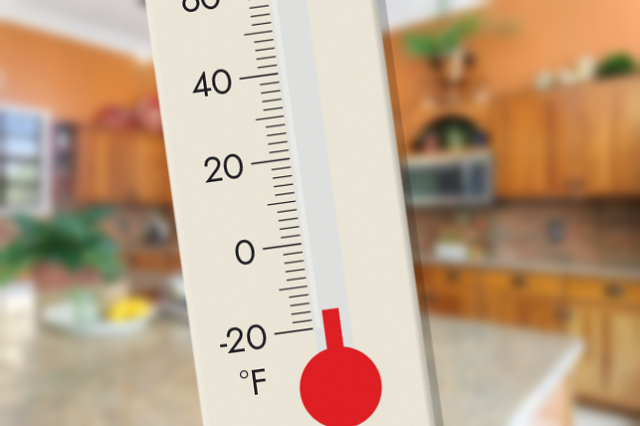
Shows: -16 °F
